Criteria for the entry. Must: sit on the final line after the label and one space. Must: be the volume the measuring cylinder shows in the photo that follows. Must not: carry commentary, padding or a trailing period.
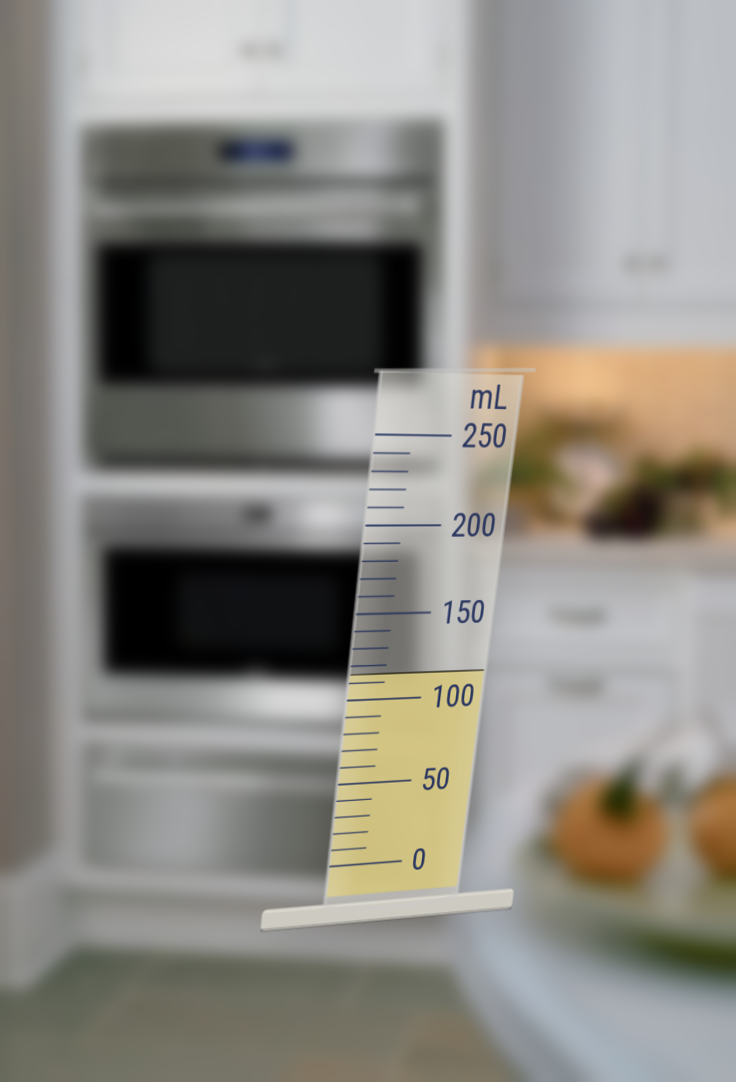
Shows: 115 mL
